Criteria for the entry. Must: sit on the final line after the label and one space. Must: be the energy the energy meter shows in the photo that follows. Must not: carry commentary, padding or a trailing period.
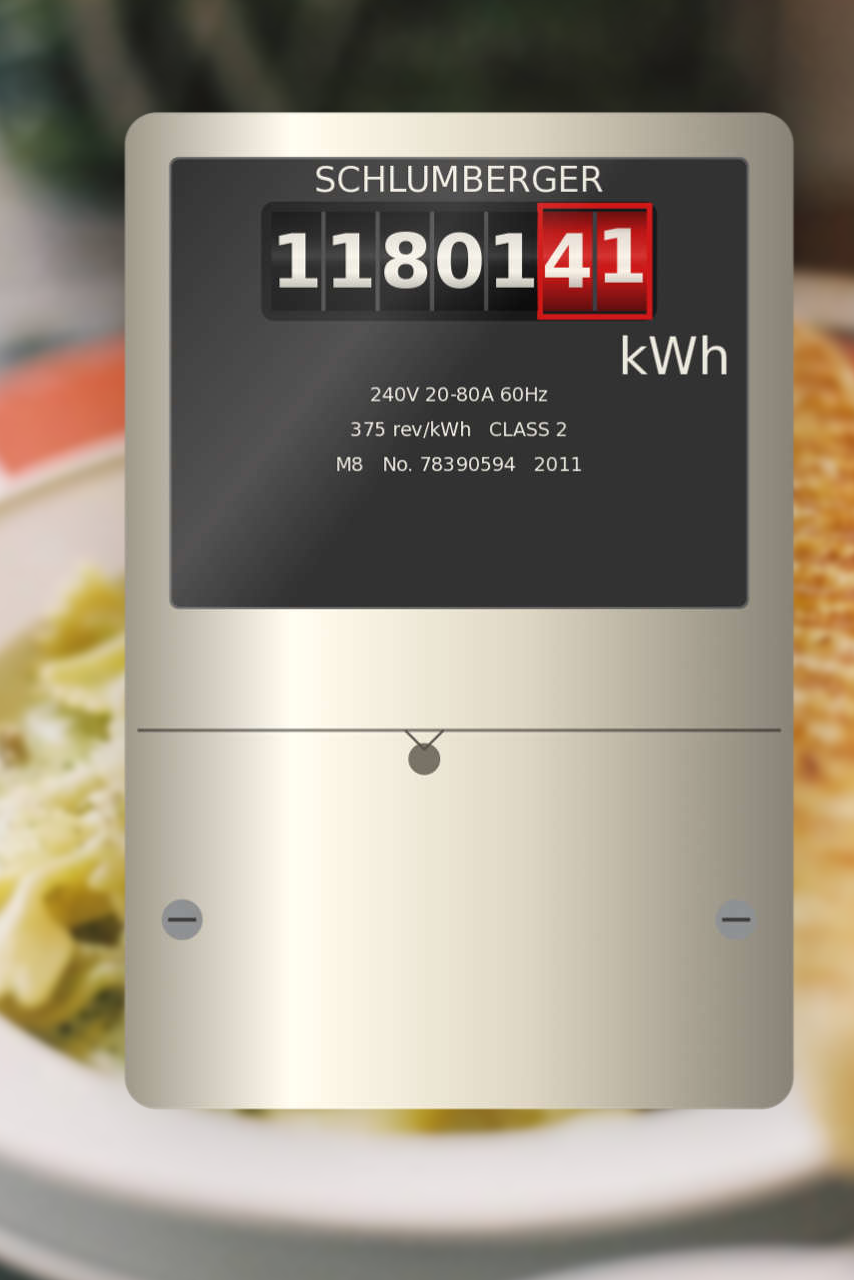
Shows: 11801.41 kWh
